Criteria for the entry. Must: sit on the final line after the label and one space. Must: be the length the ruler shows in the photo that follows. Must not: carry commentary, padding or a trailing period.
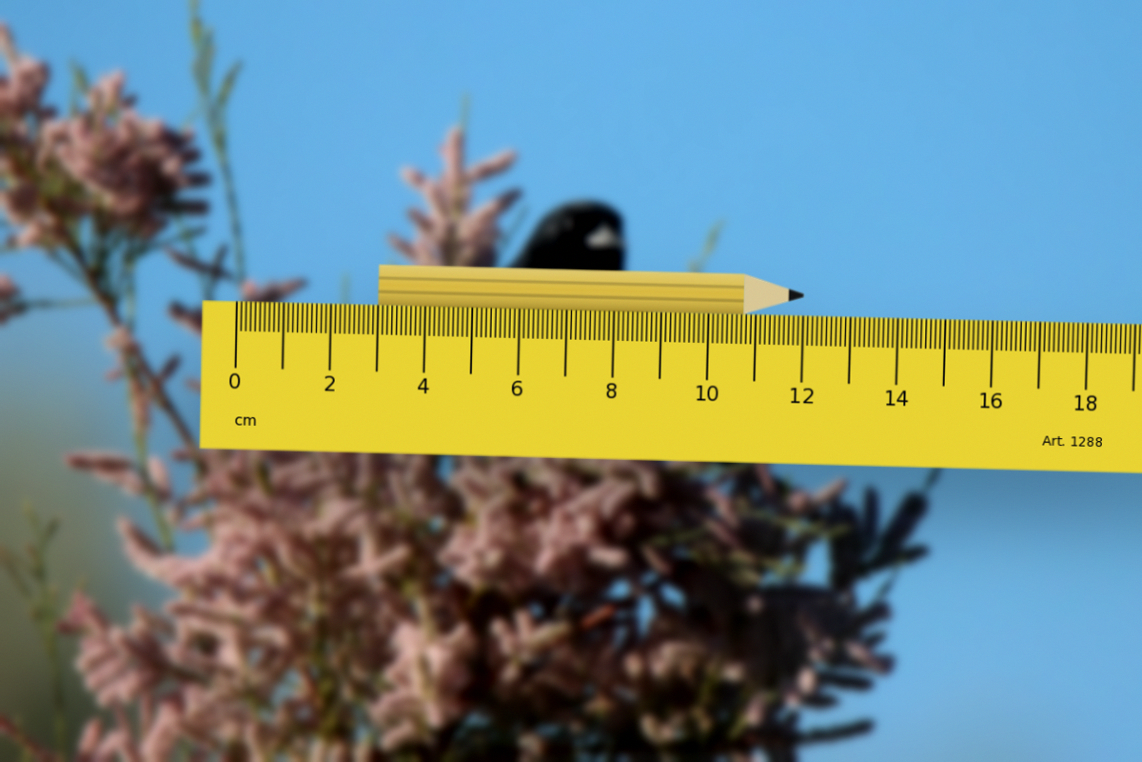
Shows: 9 cm
